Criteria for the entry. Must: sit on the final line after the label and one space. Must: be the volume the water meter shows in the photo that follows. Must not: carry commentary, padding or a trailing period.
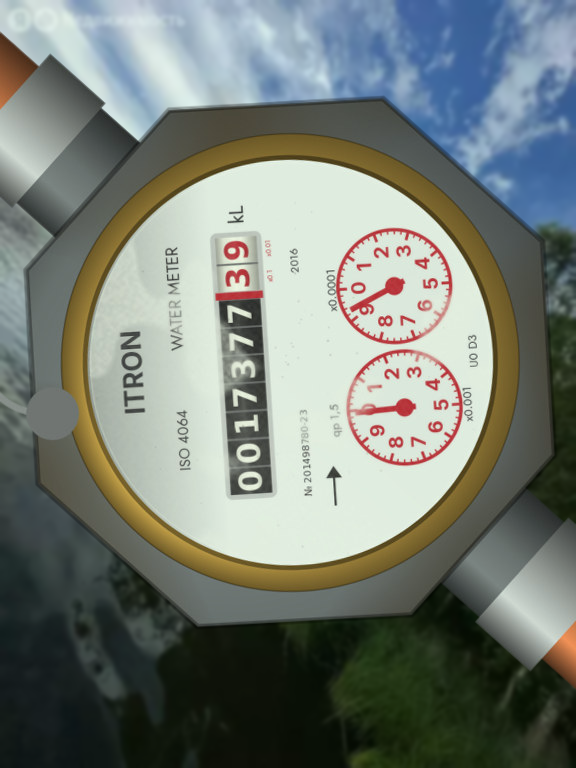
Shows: 17377.3899 kL
